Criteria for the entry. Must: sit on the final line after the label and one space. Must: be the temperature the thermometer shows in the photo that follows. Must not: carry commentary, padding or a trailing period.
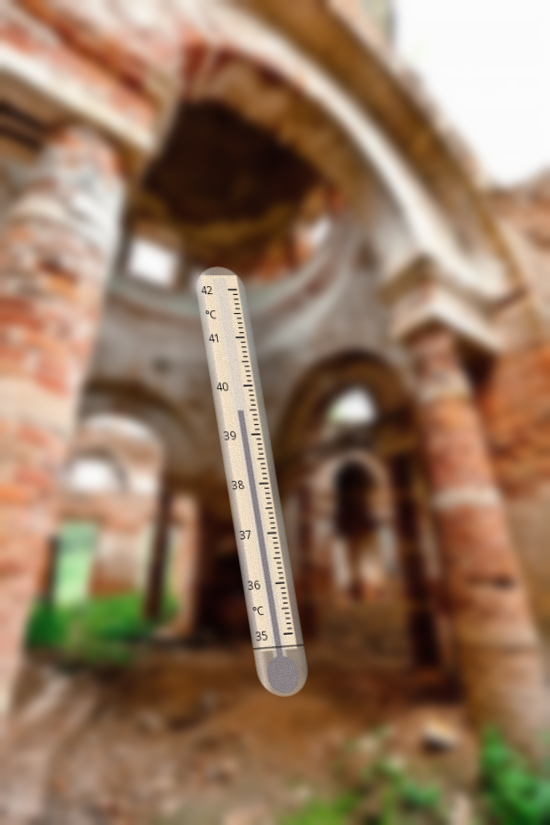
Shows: 39.5 °C
